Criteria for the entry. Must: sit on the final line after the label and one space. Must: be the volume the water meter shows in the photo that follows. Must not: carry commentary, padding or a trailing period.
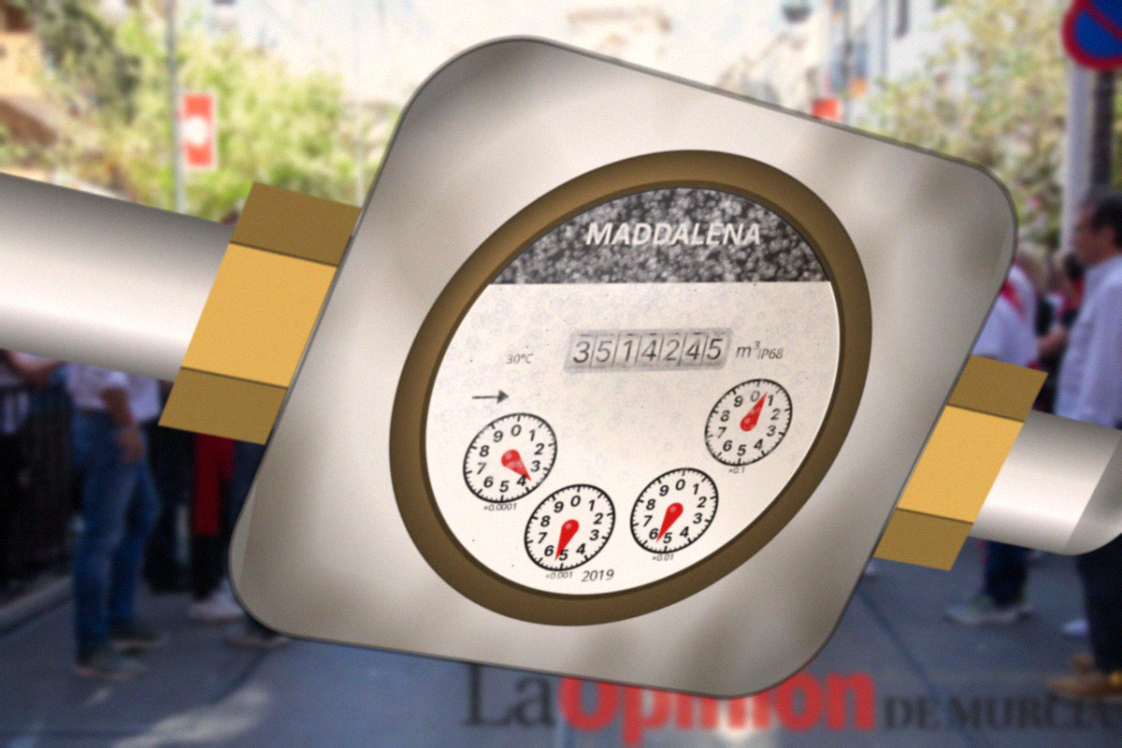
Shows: 3514245.0553 m³
